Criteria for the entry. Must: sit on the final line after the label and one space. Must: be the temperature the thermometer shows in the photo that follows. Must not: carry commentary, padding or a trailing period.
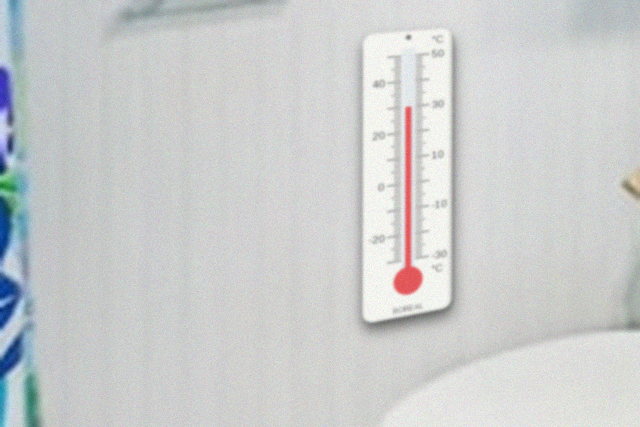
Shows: 30 °C
